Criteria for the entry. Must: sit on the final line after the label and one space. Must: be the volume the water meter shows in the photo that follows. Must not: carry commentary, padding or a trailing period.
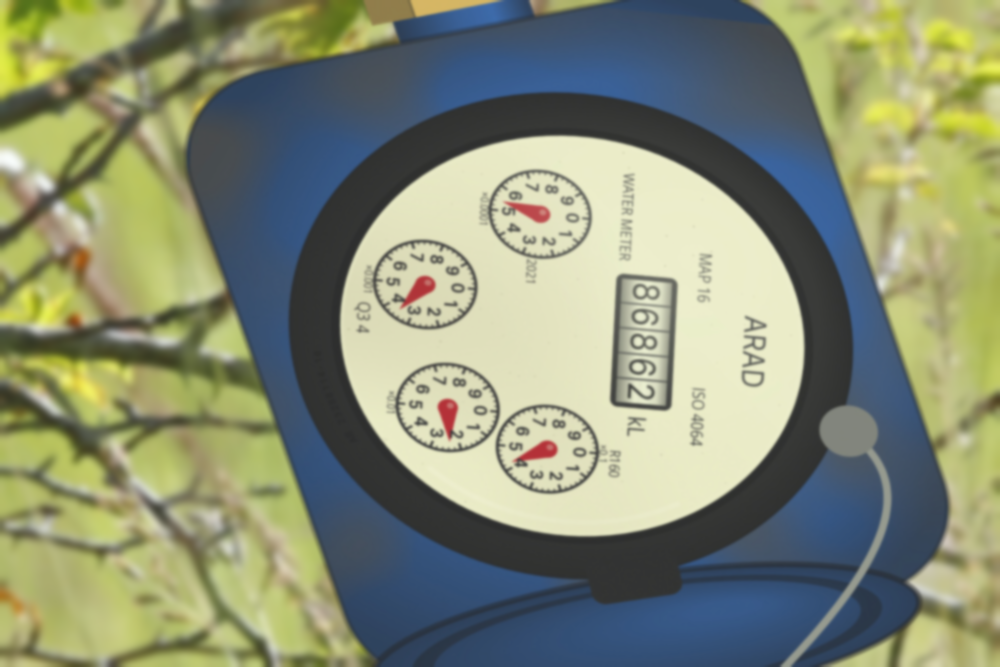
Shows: 86862.4235 kL
